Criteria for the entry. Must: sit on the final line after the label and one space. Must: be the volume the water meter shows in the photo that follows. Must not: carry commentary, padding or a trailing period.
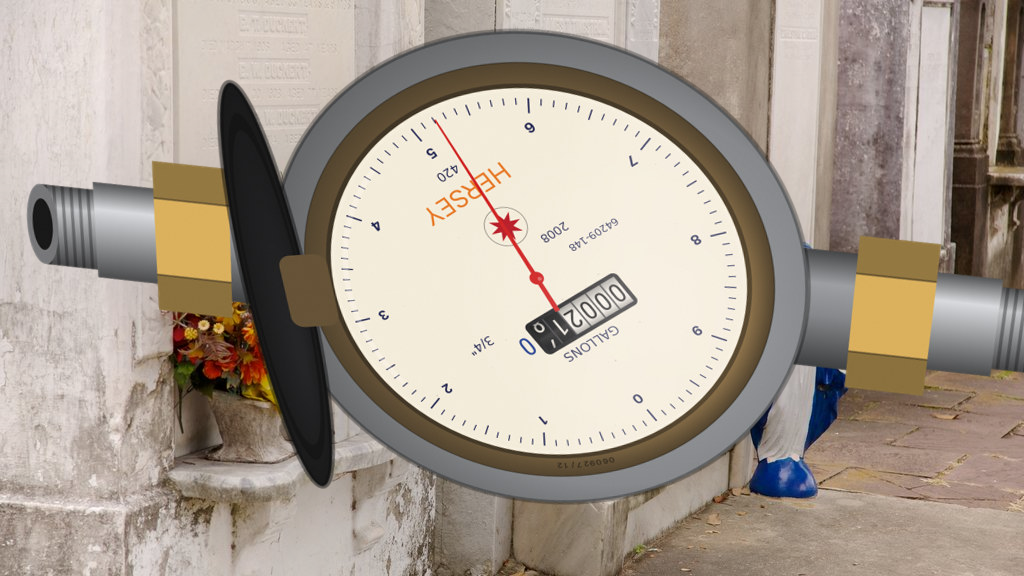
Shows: 2175.2 gal
